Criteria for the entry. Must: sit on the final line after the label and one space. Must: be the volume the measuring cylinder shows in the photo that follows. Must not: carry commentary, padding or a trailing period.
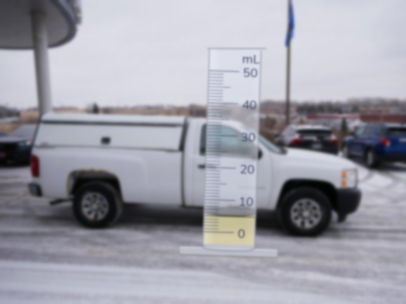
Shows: 5 mL
